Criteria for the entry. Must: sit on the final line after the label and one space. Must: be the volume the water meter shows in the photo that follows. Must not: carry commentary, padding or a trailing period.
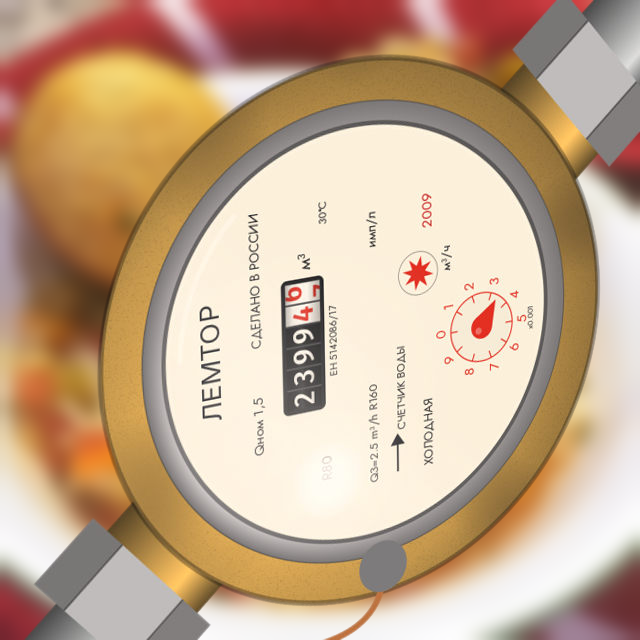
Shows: 2399.463 m³
